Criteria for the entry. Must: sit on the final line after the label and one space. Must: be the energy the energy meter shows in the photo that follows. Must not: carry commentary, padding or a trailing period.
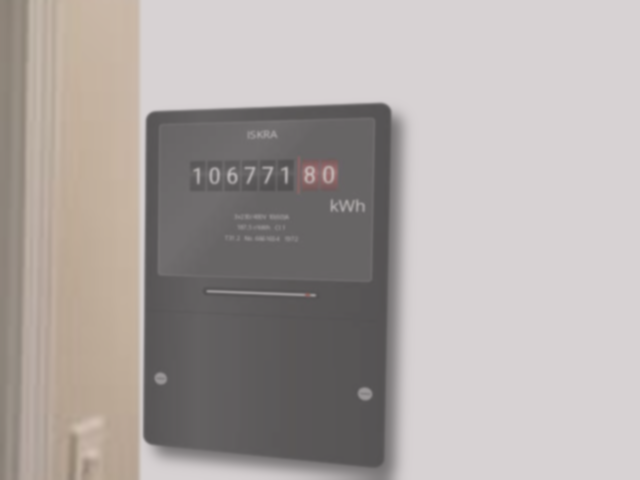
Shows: 106771.80 kWh
